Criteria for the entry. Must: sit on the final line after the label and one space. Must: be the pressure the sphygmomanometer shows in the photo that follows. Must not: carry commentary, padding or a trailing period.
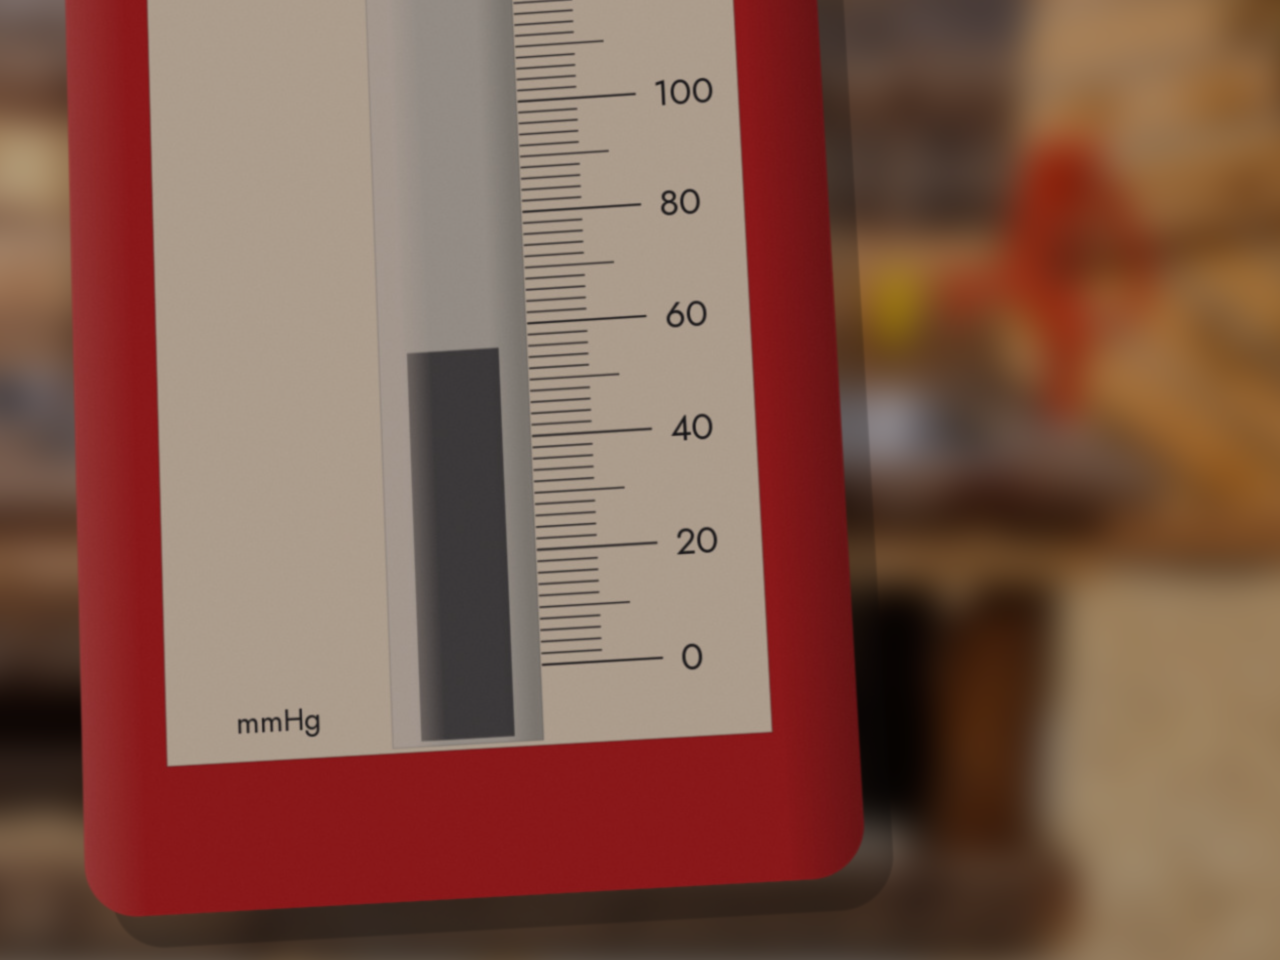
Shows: 56 mmHg
